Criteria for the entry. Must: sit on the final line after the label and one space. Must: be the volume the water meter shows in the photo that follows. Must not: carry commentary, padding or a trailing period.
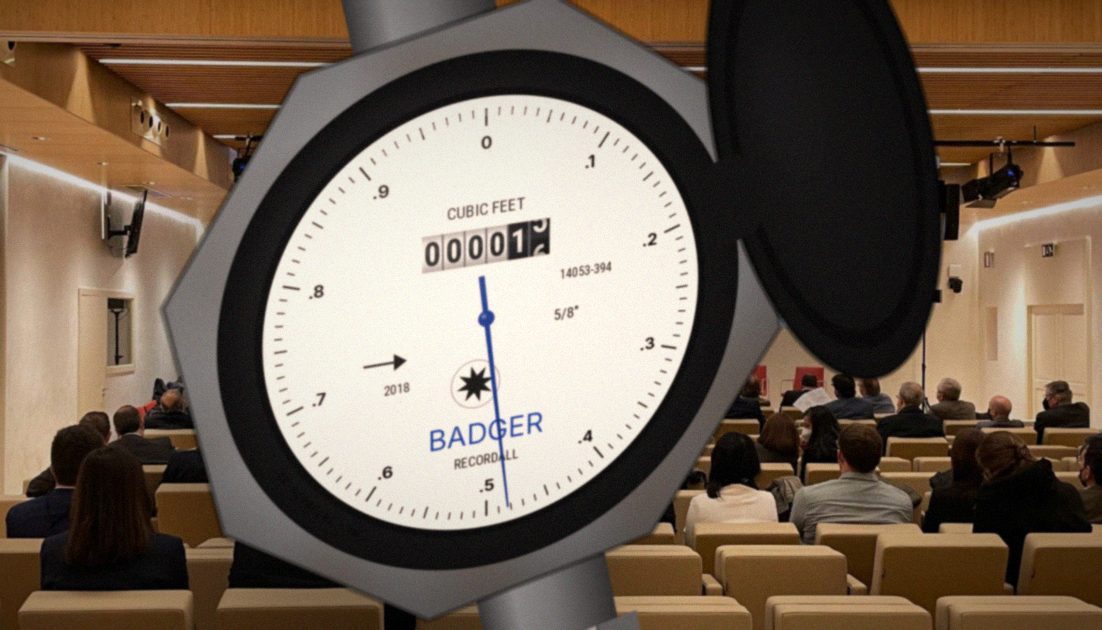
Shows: 15.48 ft³
